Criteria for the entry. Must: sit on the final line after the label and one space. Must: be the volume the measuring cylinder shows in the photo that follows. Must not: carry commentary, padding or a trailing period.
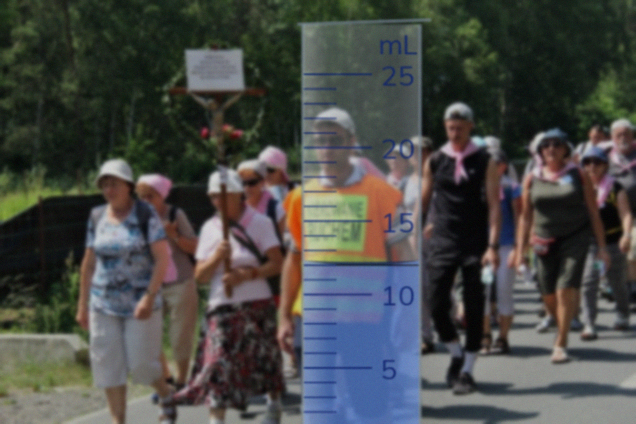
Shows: 12 mL
